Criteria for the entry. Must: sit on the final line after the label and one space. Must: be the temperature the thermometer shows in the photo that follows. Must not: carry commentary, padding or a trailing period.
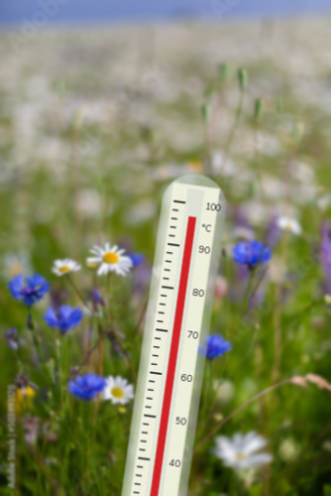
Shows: 97 °C
